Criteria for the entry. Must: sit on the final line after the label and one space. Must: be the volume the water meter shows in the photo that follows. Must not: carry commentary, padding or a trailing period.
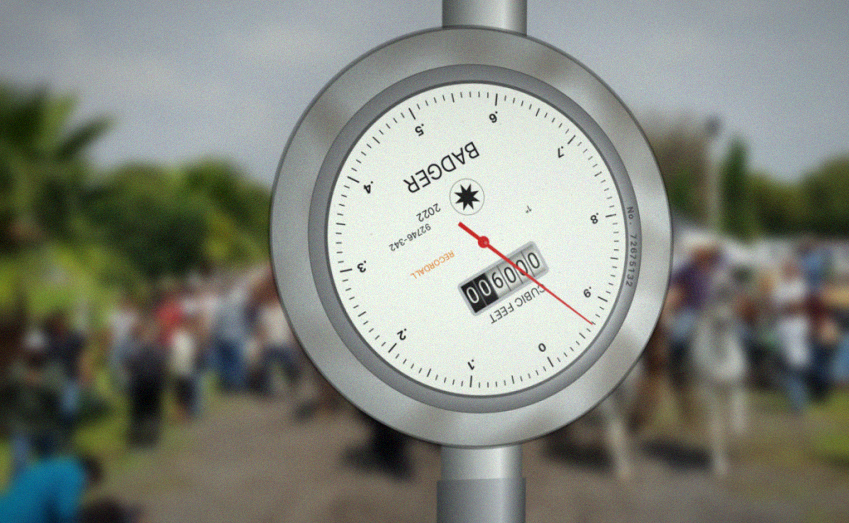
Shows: 899.93 ft³
